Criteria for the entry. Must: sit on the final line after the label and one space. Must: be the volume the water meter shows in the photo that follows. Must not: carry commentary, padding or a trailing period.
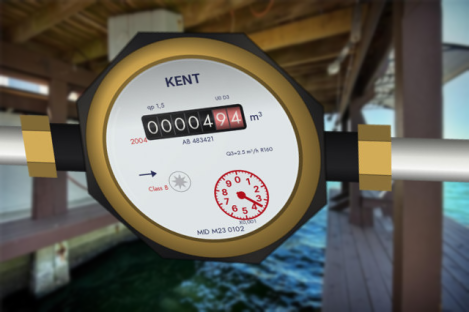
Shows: 4.943 m³
